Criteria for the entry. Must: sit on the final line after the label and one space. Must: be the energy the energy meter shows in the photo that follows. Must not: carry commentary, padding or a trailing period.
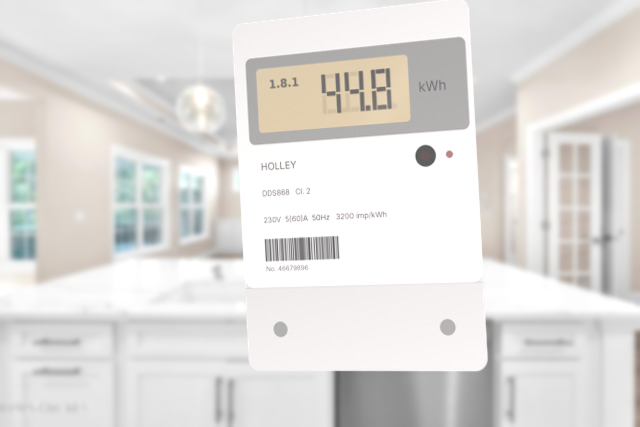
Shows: 44.8 kWh
